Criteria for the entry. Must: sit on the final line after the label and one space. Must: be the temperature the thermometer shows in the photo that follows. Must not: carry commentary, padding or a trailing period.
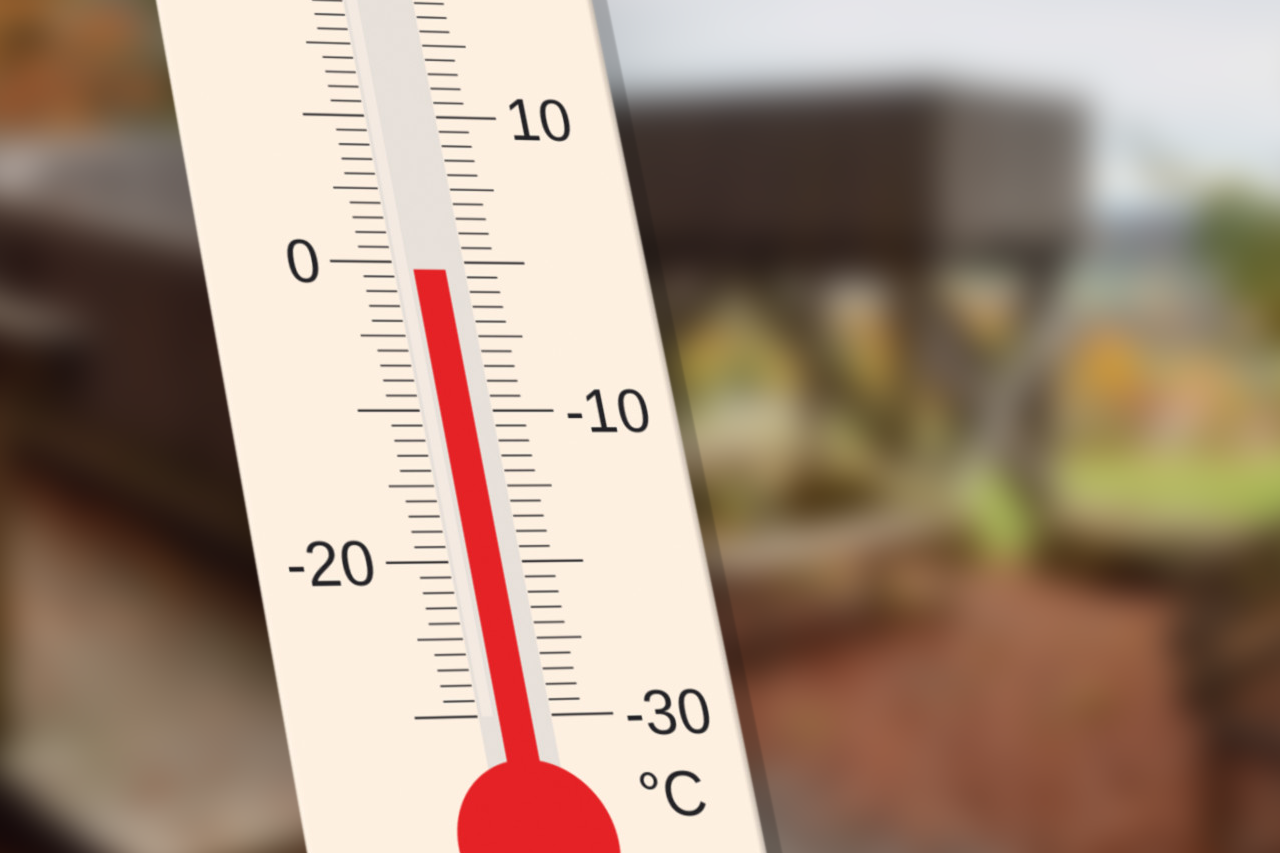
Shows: -0.5 °C
